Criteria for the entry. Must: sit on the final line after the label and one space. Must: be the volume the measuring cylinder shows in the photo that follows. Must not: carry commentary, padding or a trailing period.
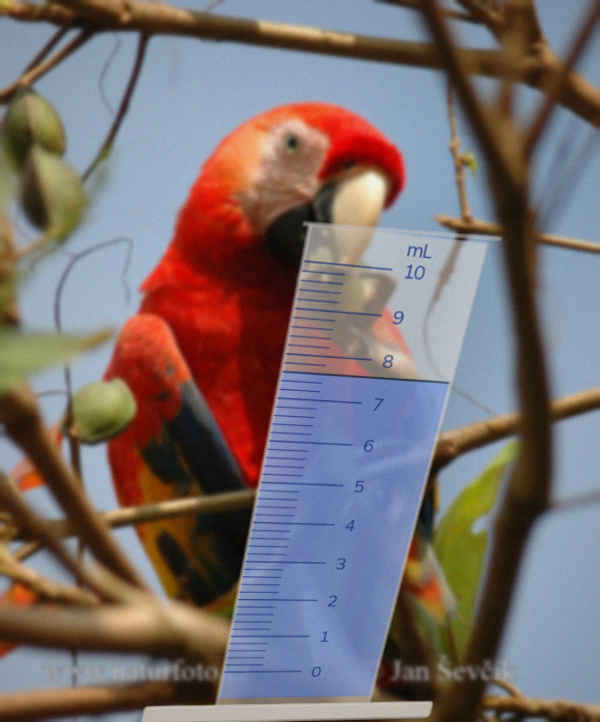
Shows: 7.6 mL
